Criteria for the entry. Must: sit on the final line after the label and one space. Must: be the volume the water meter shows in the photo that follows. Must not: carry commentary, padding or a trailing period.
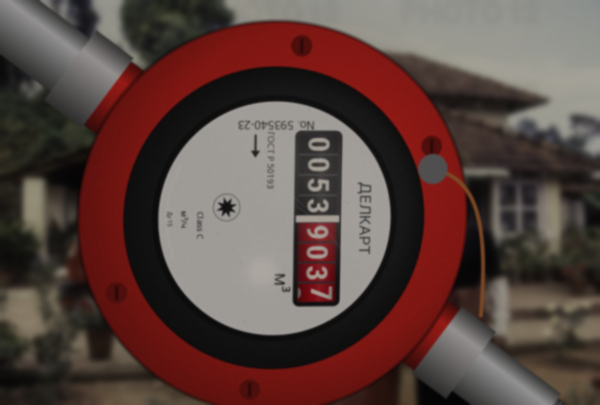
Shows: 53.9037 m³
